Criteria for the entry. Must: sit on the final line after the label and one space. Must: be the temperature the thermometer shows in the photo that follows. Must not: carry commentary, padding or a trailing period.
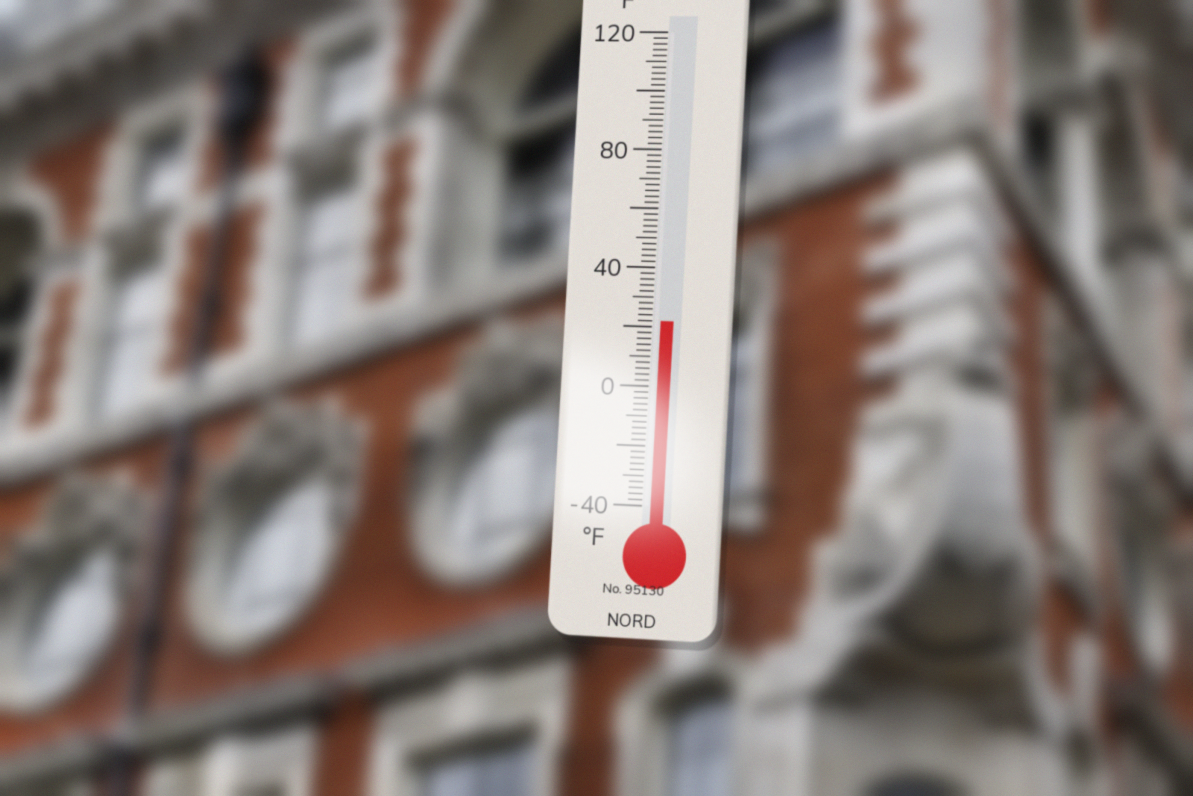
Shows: 22 °F
